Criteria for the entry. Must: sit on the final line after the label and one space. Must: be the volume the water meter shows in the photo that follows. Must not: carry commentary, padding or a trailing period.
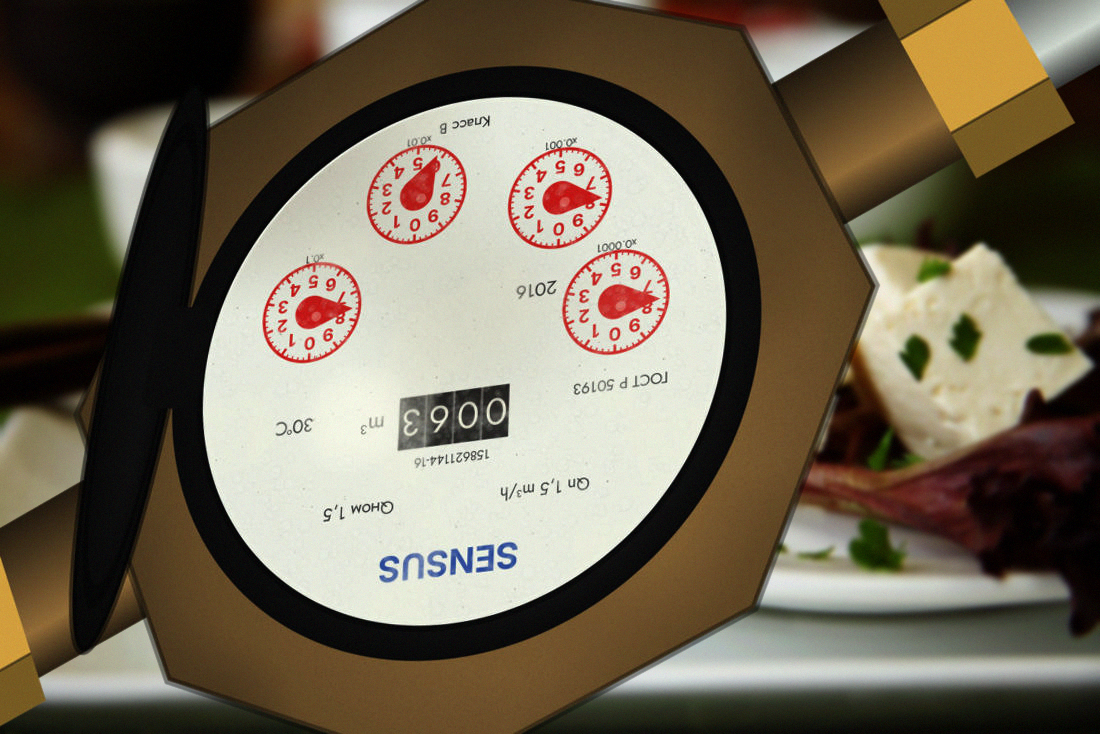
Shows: 63.7577 m³
